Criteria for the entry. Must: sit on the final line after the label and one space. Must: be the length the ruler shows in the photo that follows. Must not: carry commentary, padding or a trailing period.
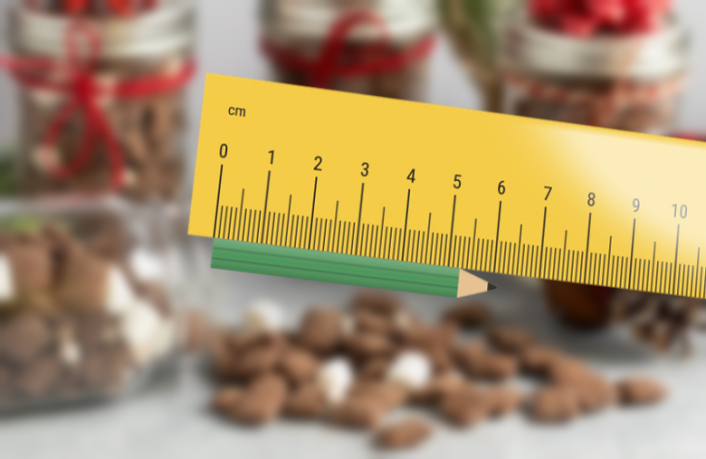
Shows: 6.1 cm
